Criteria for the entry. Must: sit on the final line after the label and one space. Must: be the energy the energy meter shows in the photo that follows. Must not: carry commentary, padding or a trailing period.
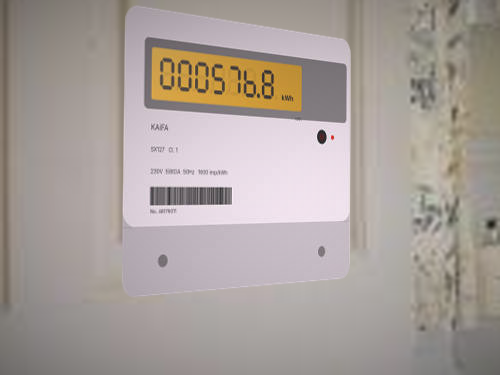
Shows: 576.8 kWh
